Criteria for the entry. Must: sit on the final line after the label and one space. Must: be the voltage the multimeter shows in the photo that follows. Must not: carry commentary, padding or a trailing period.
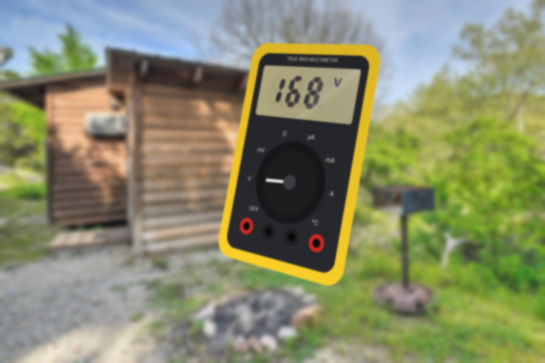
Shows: 168 V
